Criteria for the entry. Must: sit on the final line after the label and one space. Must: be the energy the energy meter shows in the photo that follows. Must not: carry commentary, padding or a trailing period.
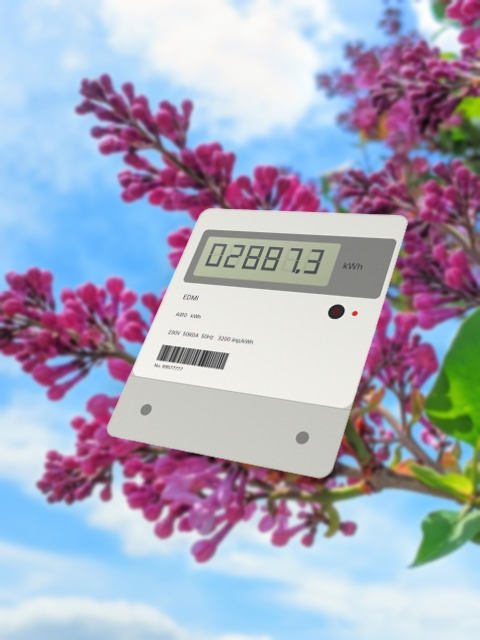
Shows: 2887.3 kWh
